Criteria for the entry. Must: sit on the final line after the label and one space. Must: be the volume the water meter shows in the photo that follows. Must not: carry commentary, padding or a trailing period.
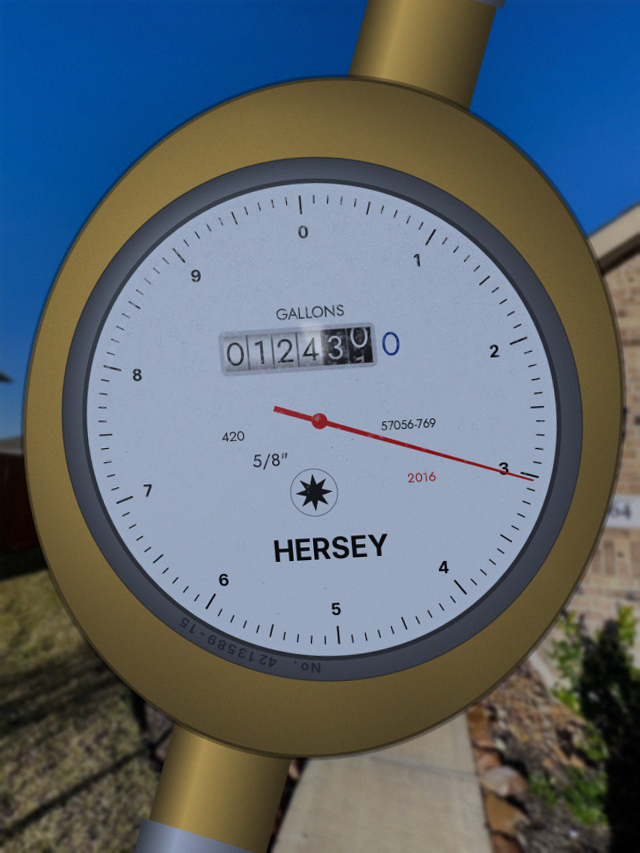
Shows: 124303.0 gal
